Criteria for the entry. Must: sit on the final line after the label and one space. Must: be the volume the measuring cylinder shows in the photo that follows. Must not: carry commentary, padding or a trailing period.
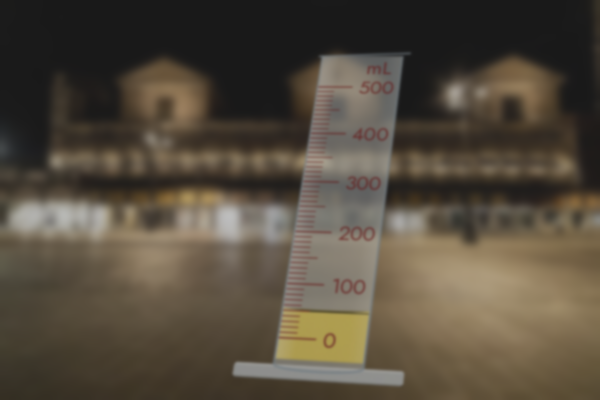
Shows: 50 mL
